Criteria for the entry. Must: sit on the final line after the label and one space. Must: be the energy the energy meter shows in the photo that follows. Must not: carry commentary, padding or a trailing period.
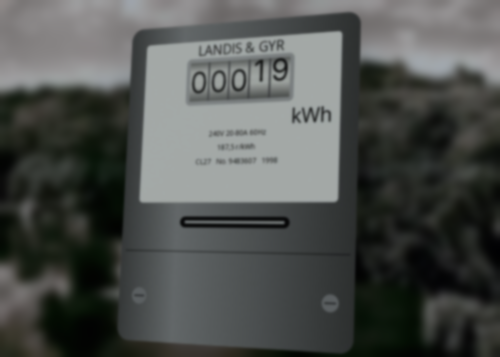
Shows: 19 kWh
